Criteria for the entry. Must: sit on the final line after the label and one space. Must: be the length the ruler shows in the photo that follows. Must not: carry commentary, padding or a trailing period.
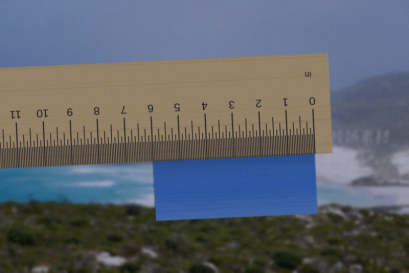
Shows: 6 in
